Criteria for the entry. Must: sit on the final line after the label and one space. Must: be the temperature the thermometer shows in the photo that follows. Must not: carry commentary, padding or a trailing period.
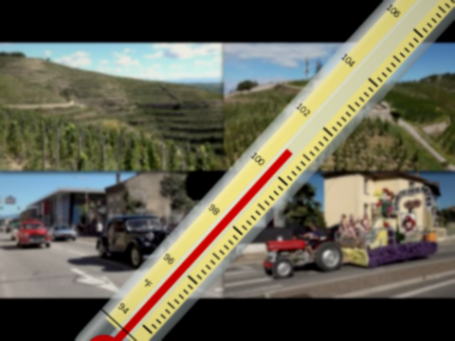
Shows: 100.8 °F
